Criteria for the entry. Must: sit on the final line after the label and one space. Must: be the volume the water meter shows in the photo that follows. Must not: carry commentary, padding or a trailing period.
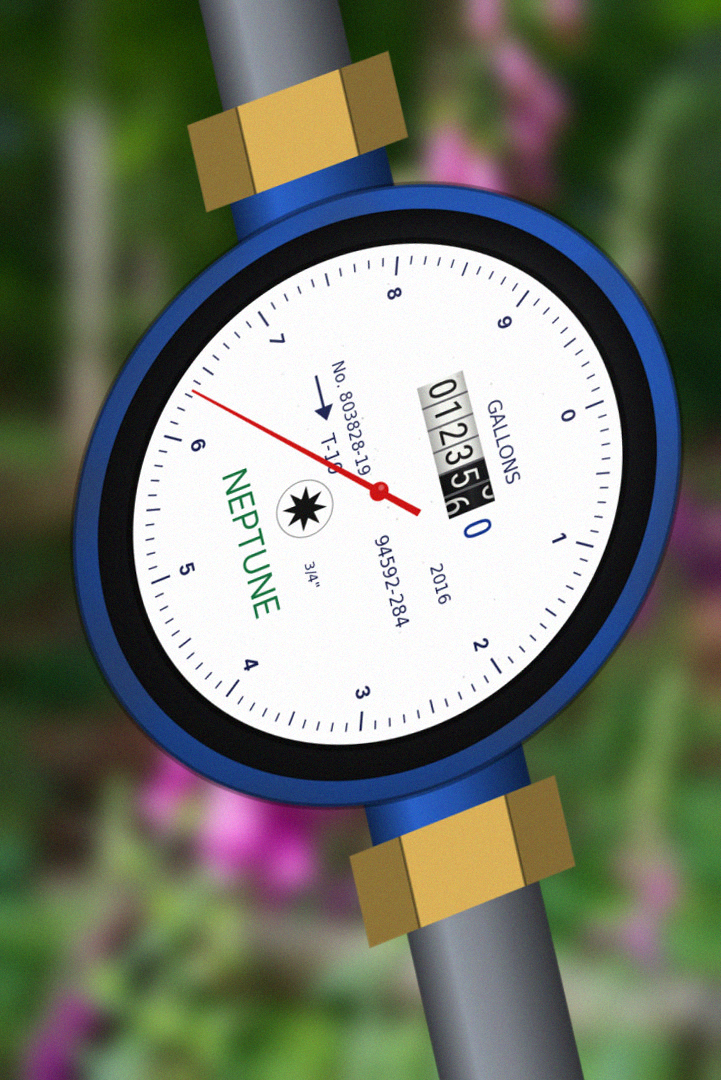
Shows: 123556.3 gal
